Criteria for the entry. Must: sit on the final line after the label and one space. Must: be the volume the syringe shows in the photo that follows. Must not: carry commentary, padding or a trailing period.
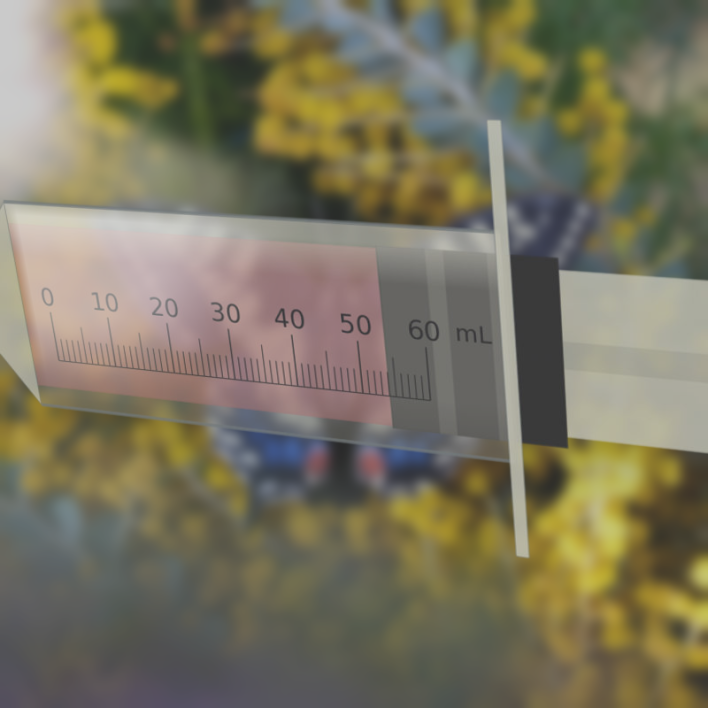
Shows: 54 mL
